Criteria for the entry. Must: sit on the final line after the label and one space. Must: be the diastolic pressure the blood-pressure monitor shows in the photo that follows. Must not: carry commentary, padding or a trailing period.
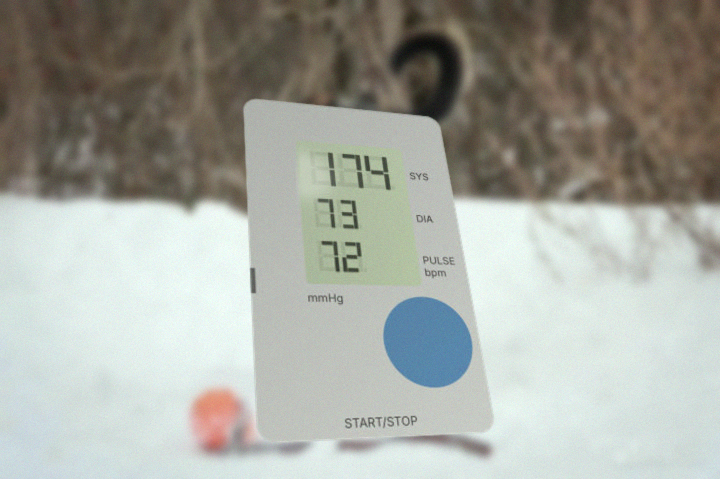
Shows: 73 mmHg
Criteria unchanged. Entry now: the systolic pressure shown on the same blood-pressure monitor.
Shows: 174 mmHg
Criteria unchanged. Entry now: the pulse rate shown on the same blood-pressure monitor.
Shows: 72 bpm
